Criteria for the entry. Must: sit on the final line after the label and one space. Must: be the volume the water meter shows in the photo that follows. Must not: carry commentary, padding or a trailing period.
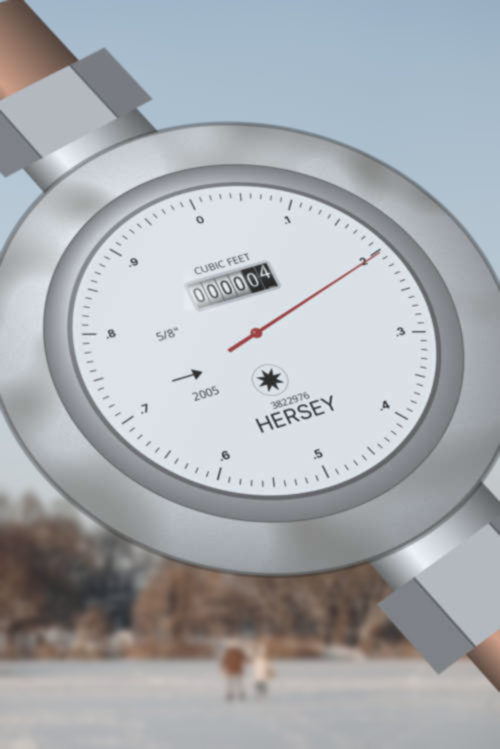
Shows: 4.20 ft³
